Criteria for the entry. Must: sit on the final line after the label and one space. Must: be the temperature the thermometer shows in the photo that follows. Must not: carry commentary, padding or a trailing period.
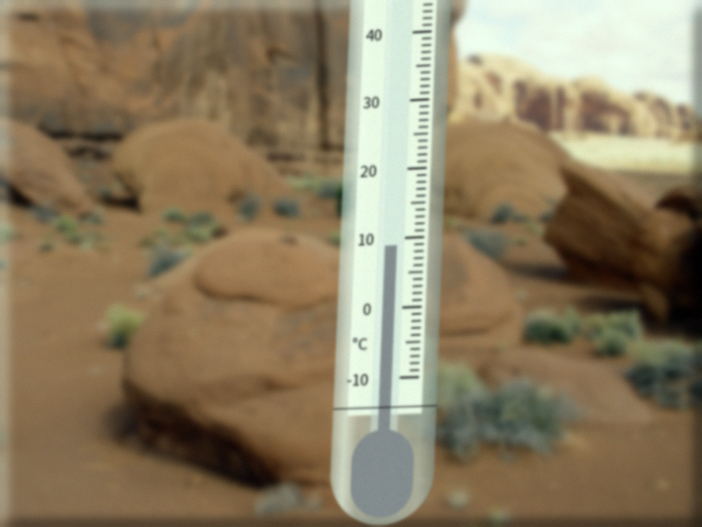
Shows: 9 °C
